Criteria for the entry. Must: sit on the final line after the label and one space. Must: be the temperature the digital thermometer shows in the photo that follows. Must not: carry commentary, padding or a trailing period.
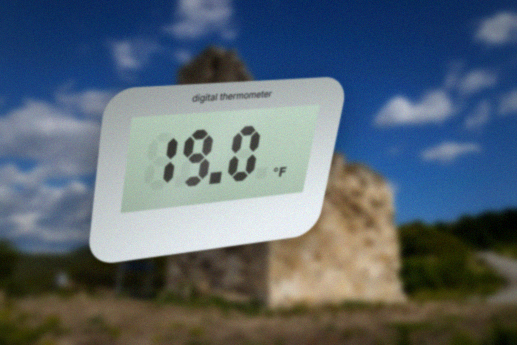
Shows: 19.0 °F
